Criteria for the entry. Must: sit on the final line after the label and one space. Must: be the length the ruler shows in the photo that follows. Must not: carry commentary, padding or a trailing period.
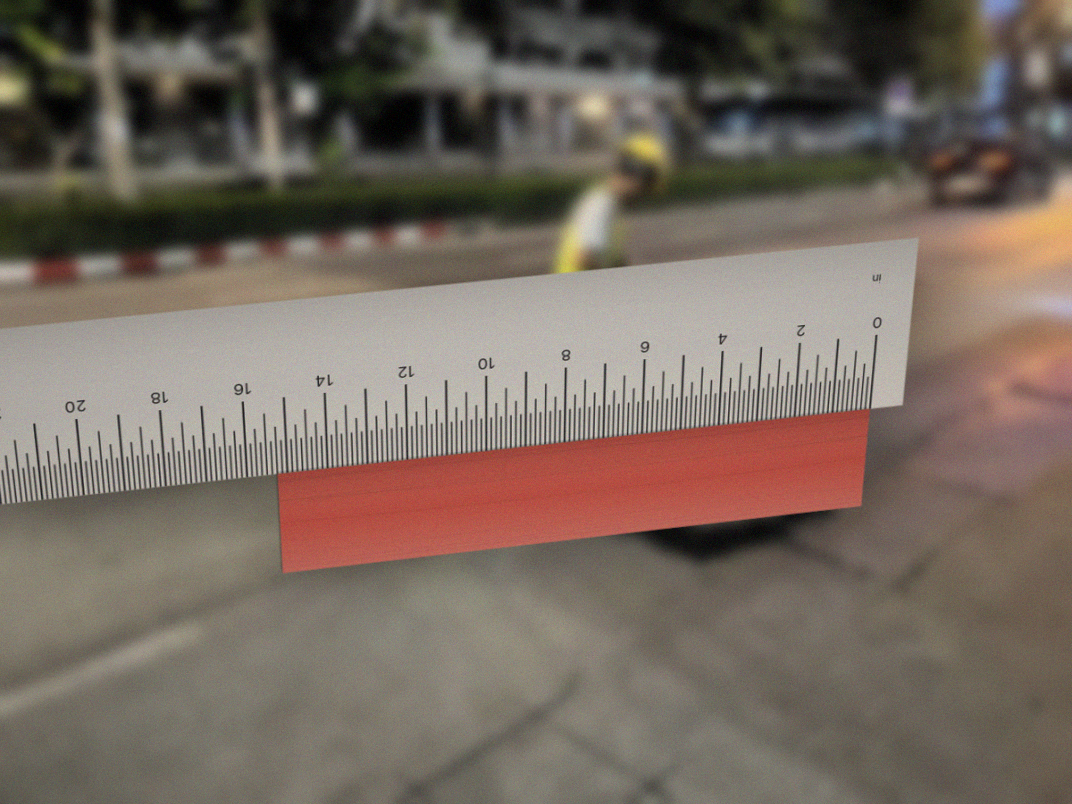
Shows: 15.25 in
